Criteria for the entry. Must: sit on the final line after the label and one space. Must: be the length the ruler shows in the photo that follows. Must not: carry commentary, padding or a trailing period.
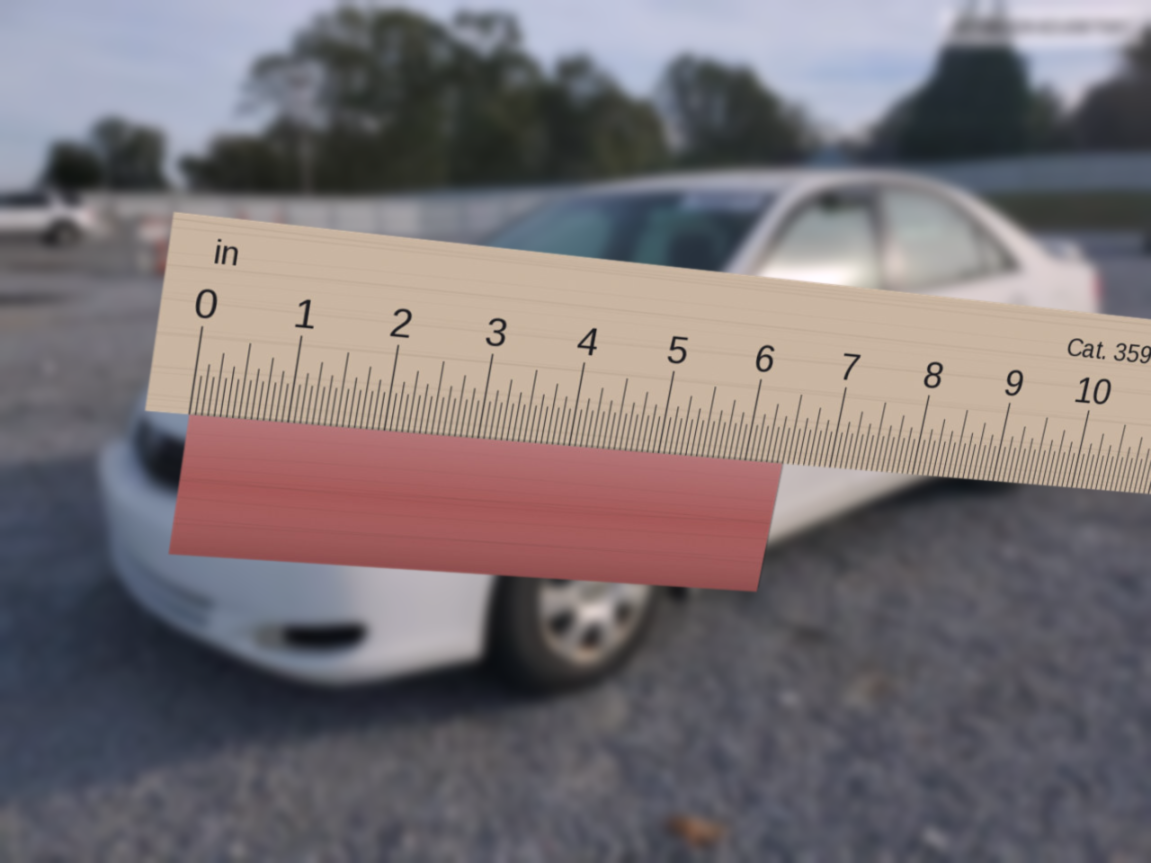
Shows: 6.4375 in
